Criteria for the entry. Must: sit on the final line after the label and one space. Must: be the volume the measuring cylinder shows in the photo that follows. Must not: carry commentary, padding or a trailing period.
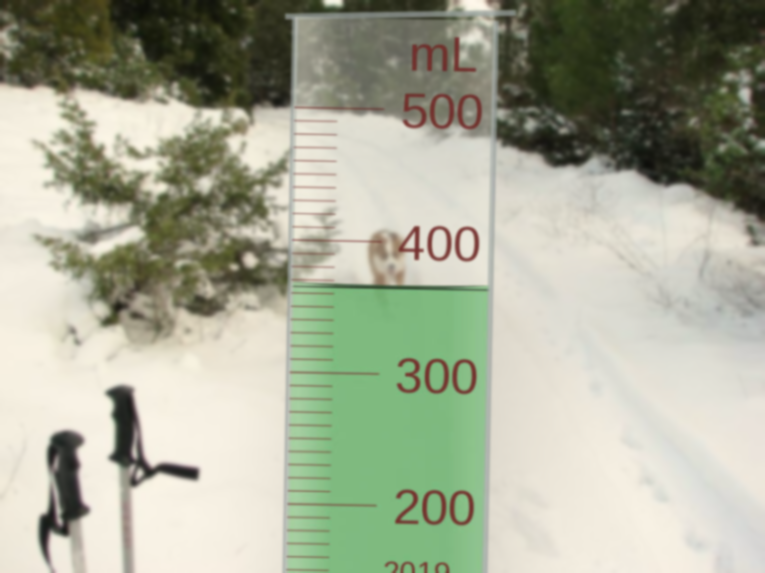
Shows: 365 mL
